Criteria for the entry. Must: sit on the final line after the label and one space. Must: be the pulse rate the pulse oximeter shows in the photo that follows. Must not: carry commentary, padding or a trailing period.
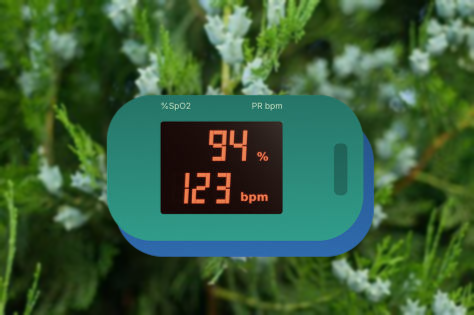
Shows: 123 bpm
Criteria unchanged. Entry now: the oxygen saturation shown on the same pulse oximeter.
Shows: 94 %
